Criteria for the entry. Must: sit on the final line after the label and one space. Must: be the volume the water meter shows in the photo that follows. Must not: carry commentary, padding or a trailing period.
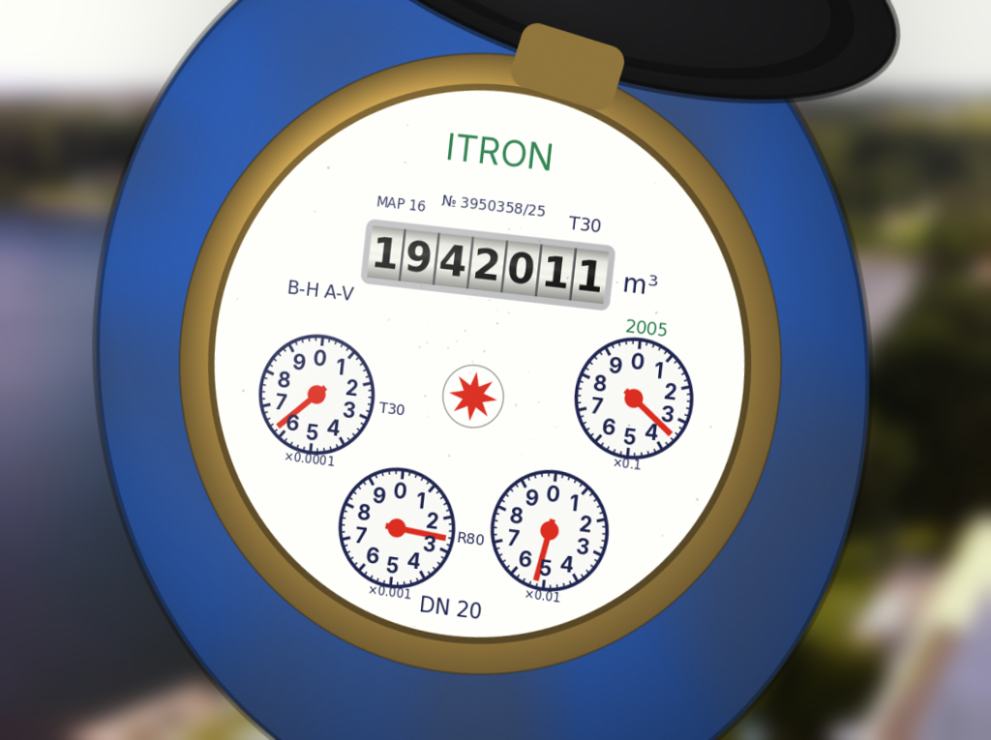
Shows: 1942011.3526 m³
